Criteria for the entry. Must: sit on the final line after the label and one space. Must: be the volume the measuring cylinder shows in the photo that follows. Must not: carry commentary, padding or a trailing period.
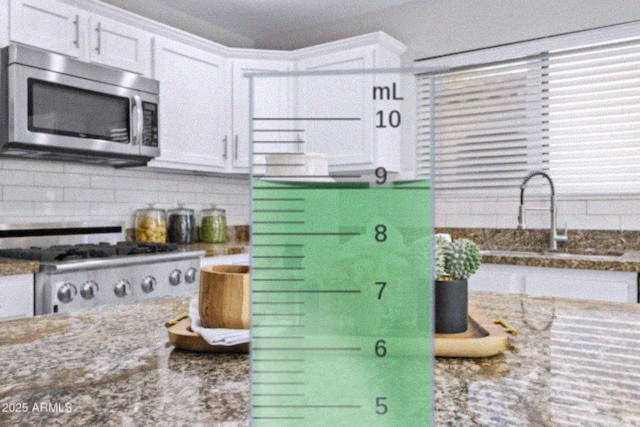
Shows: 8.8 mL
